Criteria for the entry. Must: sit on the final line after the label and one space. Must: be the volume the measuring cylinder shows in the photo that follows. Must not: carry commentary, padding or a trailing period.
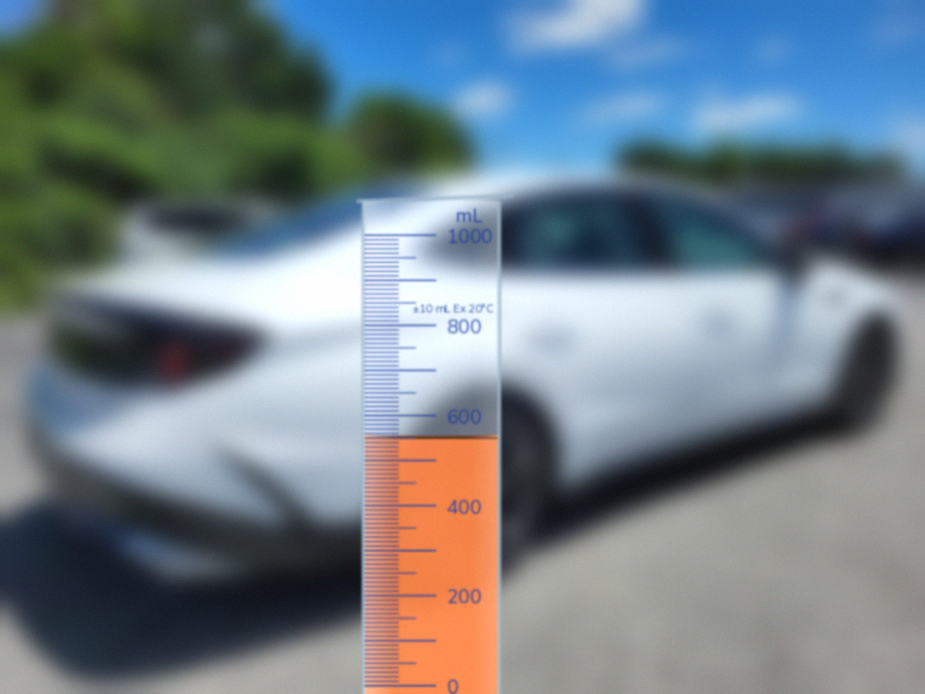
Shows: 550 mL
